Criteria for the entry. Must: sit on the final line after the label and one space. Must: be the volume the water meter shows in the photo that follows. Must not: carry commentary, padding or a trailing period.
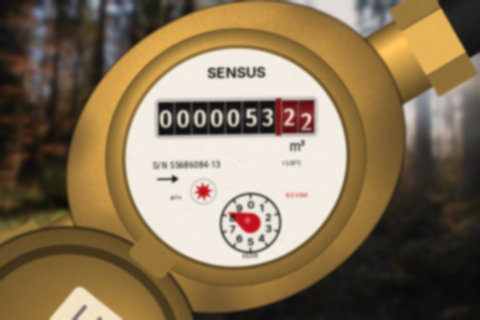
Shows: 53.218 m³
